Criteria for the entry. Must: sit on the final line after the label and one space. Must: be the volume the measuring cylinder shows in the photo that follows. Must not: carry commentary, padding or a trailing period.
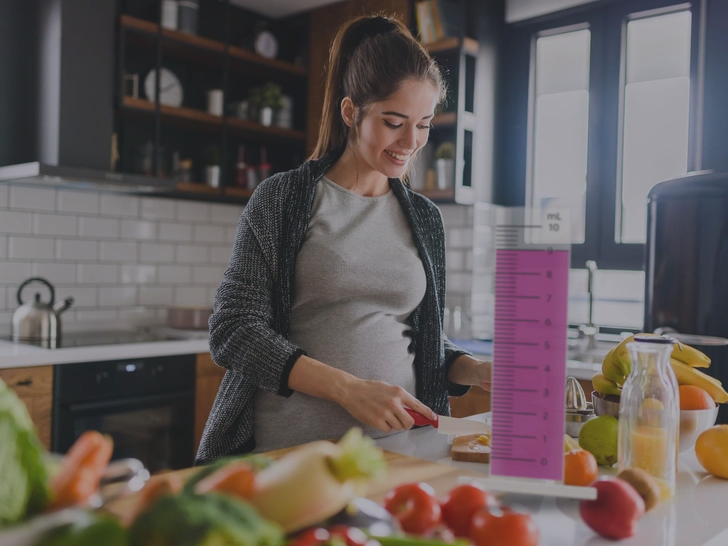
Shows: 9 mL
